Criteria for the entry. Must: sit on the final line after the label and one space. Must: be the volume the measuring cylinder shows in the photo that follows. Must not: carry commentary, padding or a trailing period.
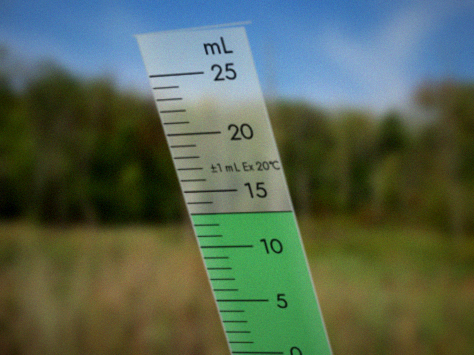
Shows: 13 mL
